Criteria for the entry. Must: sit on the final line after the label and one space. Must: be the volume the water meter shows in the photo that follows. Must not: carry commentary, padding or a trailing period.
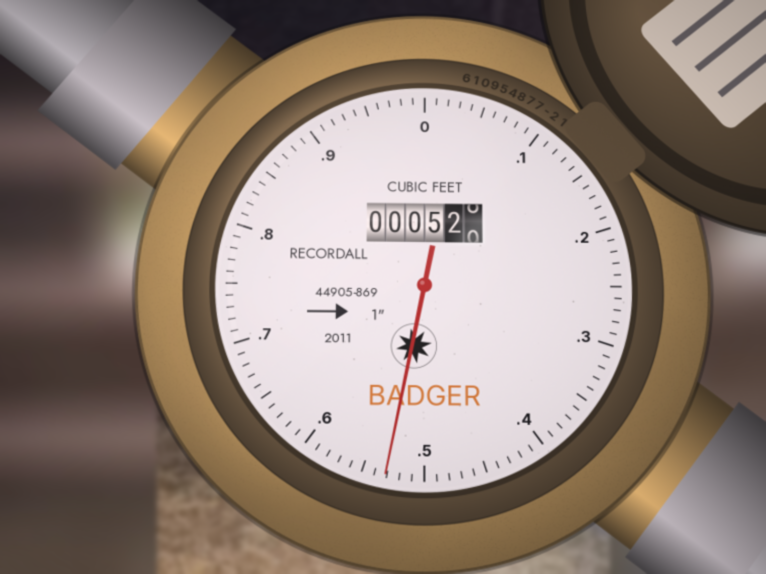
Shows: 528.53 ft³
